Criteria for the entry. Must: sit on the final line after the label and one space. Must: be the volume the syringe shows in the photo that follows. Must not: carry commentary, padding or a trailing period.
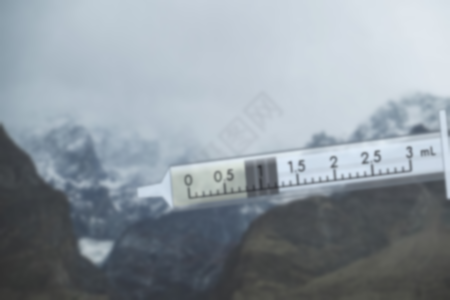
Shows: 0.8 mL
